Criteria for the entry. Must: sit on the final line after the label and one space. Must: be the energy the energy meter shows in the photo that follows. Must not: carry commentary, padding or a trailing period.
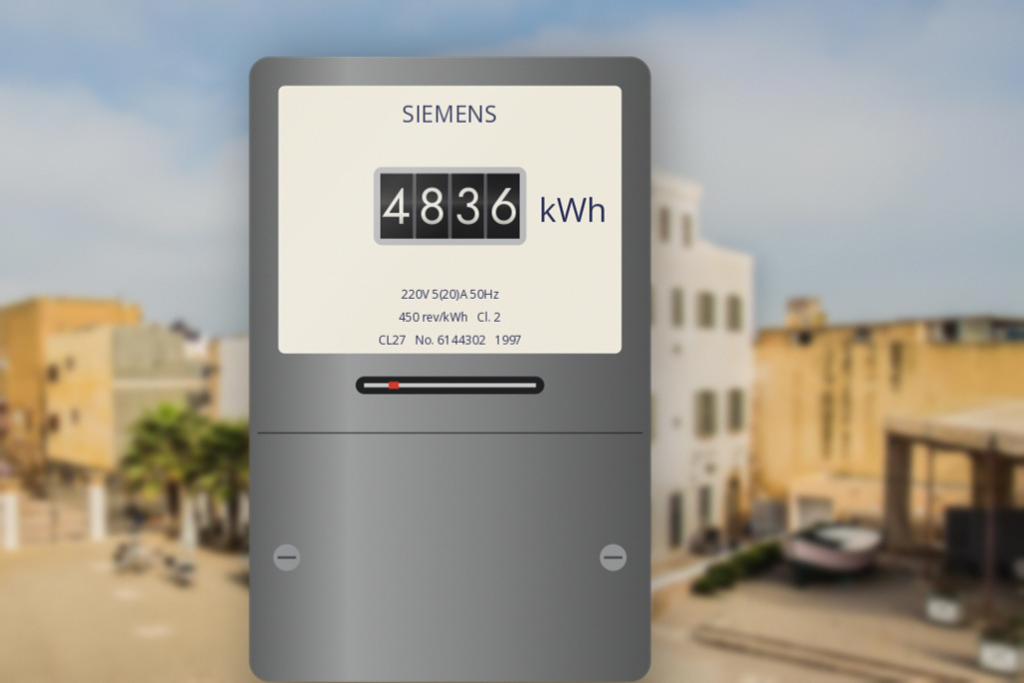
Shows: 4836 kWh
